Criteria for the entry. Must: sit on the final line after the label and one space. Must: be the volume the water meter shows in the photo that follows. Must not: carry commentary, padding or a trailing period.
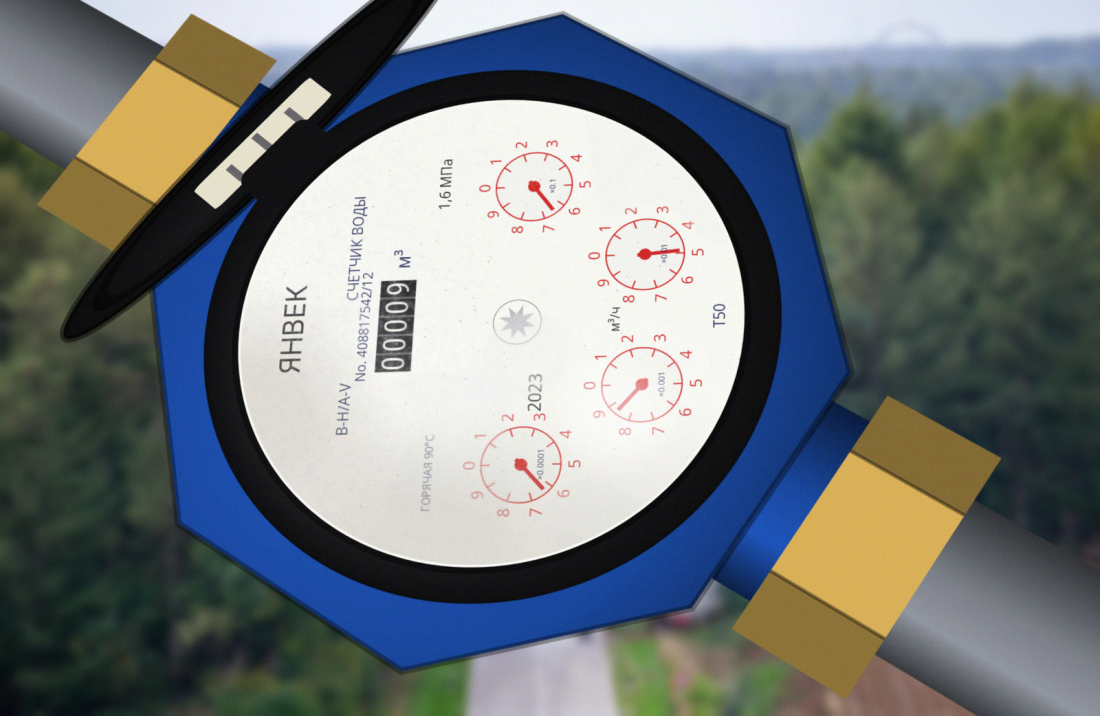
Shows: 9.6486 m³
